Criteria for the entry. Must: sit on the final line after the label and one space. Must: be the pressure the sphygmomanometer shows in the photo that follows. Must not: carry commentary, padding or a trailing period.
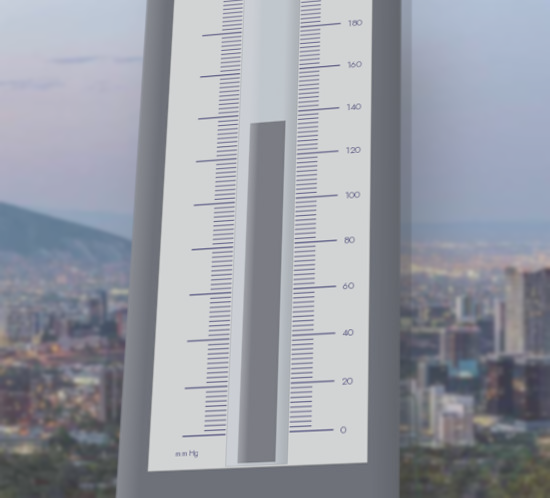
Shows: 136 mmHg
